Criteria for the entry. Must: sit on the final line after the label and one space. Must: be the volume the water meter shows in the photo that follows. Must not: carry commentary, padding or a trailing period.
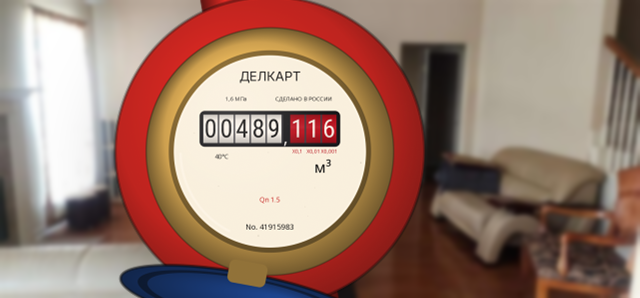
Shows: 489.116 m³
